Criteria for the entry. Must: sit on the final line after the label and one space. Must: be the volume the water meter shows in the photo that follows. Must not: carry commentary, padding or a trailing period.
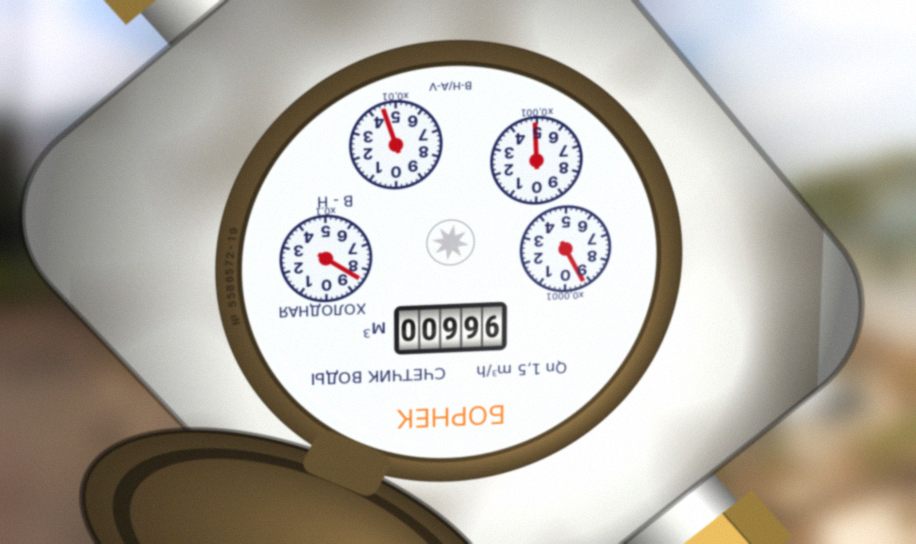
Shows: 96600.8449 m³
